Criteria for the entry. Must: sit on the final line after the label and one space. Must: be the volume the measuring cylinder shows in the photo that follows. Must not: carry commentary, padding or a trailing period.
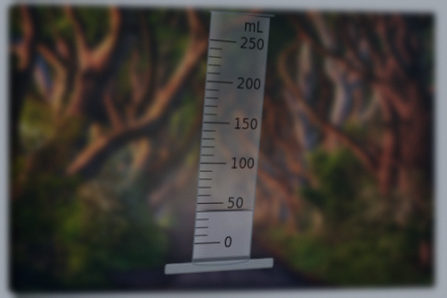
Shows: 40 mL
